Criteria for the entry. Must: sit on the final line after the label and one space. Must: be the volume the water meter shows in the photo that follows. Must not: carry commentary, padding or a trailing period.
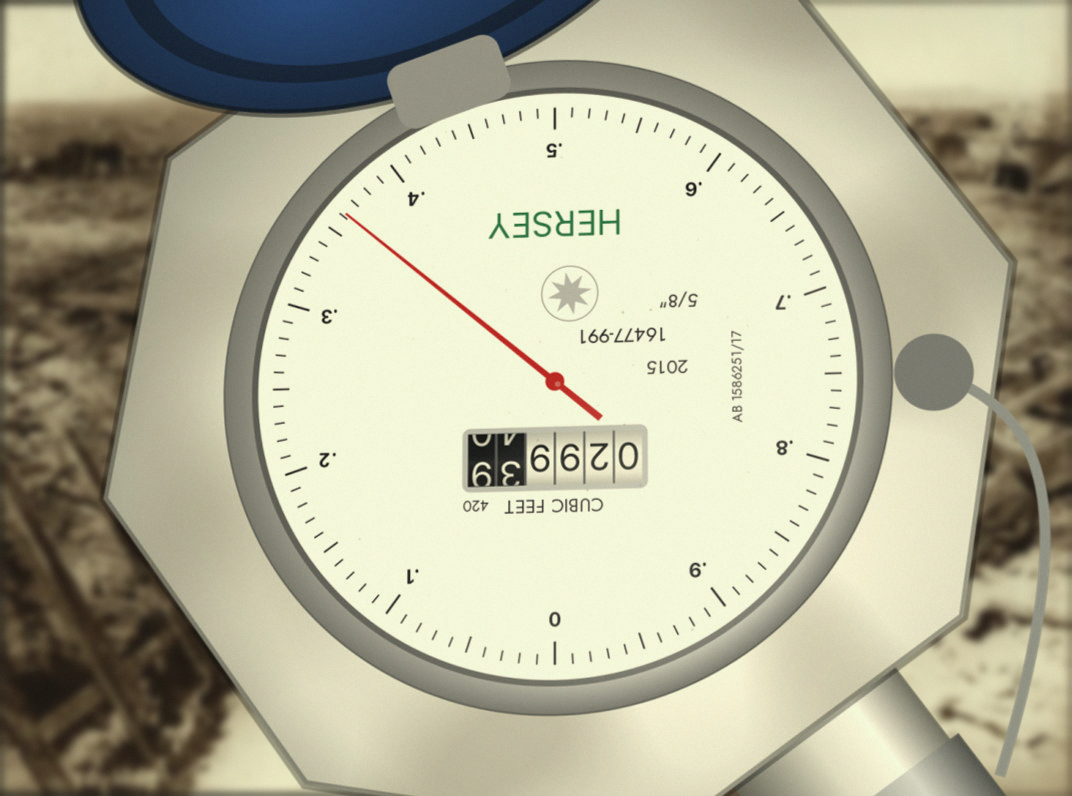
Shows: 29939.36 ft³
